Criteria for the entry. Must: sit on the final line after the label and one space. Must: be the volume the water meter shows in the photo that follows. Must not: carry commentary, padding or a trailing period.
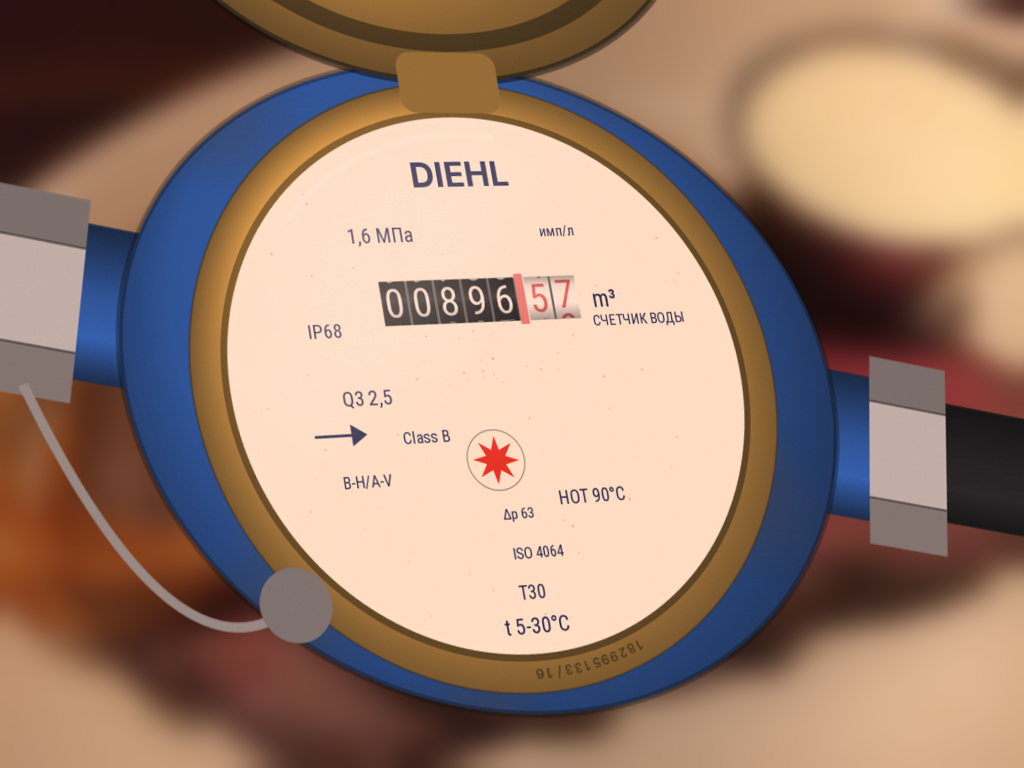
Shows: 896.57 m³
